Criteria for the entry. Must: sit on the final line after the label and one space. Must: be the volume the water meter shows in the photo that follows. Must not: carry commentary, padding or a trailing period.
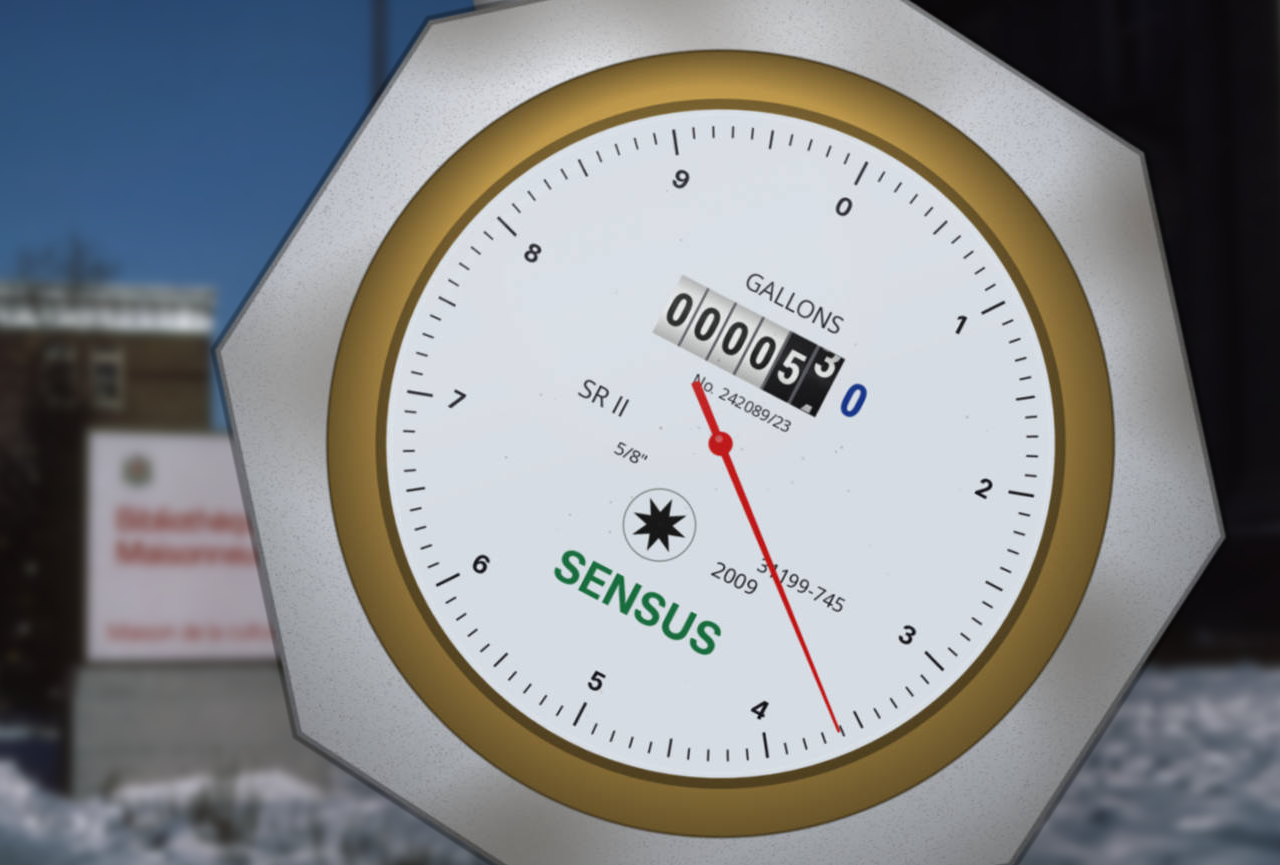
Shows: 533.6 gal
